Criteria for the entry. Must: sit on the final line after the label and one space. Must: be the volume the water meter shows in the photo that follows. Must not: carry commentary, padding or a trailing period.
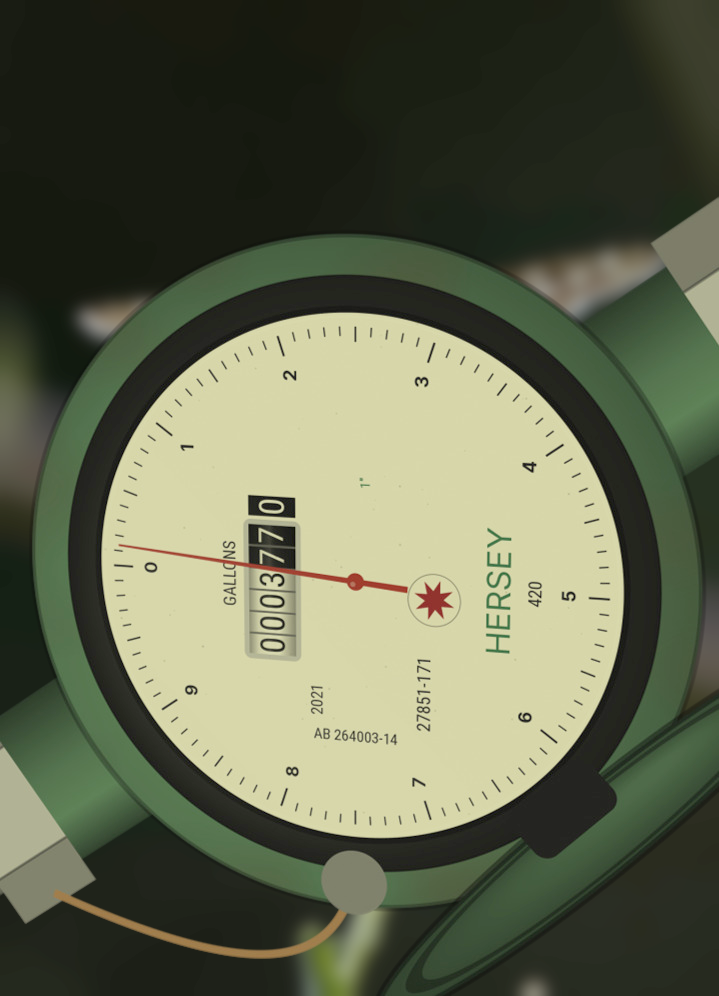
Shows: 3770.1 gal
